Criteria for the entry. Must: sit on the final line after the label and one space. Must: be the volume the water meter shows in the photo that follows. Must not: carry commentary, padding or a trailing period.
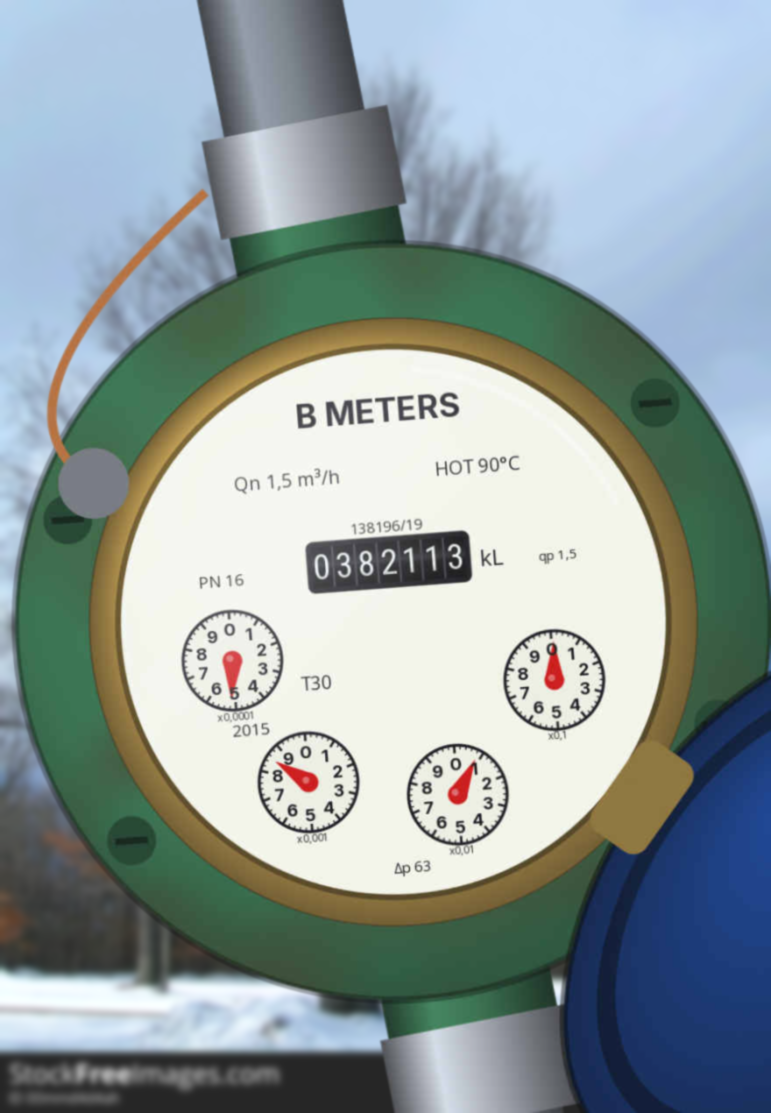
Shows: 382113.0085 kL
